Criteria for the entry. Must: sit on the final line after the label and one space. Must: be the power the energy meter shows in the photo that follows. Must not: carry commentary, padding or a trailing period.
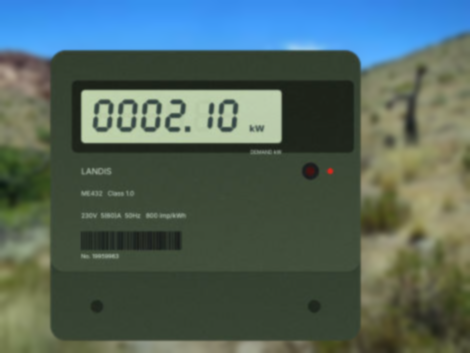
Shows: 2.10 kW
